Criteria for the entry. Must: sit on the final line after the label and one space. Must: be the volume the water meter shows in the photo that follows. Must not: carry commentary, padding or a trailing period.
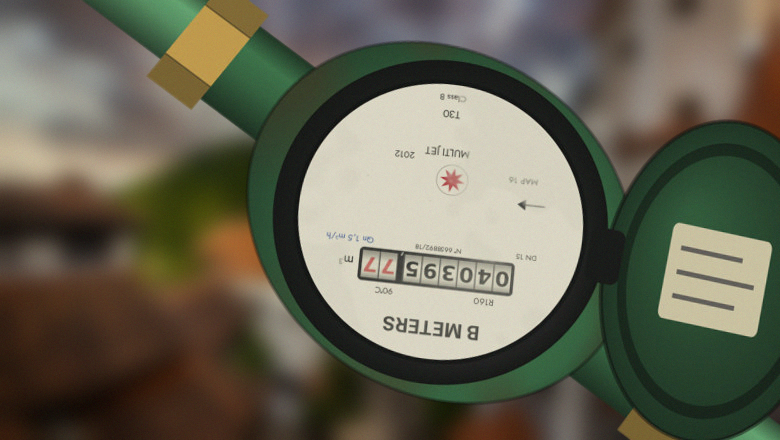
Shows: 40395.77 m³
